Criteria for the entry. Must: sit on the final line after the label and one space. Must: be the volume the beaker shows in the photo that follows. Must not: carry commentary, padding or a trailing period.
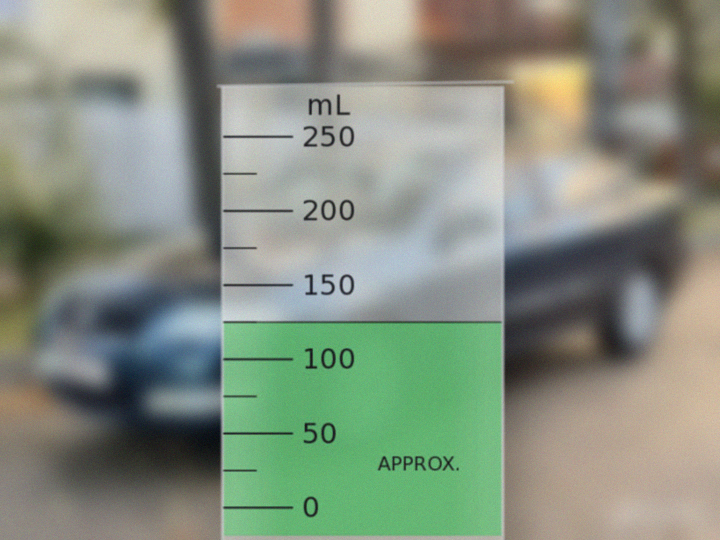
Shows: 125 mL
